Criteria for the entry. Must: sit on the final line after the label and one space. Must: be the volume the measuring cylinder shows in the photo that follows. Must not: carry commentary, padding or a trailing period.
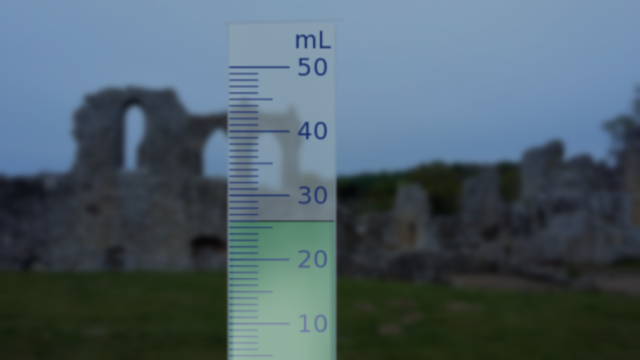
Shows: 26 mL
